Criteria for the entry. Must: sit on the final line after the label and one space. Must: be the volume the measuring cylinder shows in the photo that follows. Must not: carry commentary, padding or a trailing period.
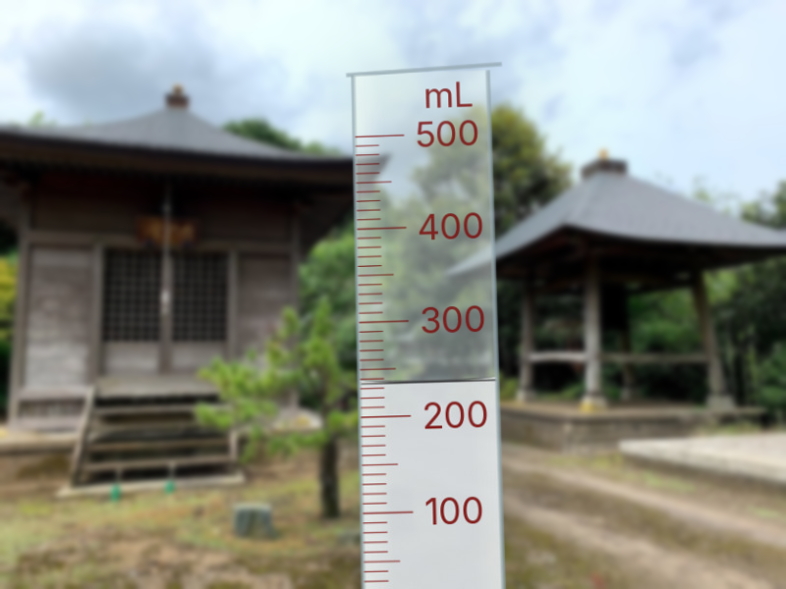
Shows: 235 mL
